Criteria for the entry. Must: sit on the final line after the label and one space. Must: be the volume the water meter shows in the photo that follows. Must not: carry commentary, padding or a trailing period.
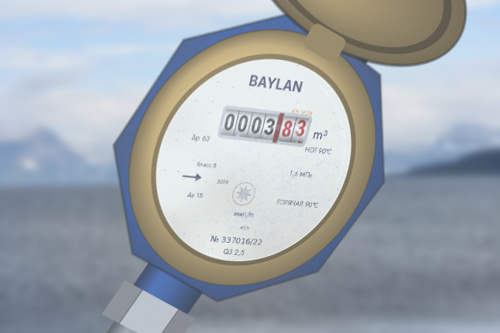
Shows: 3.83 m³
